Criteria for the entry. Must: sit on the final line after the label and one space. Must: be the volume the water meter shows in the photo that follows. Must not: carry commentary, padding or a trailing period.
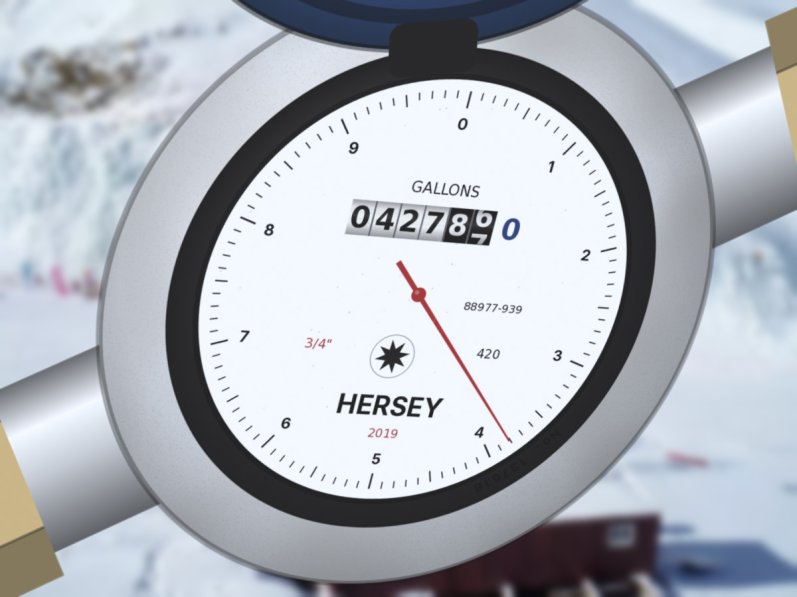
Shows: 427863.8 gal
